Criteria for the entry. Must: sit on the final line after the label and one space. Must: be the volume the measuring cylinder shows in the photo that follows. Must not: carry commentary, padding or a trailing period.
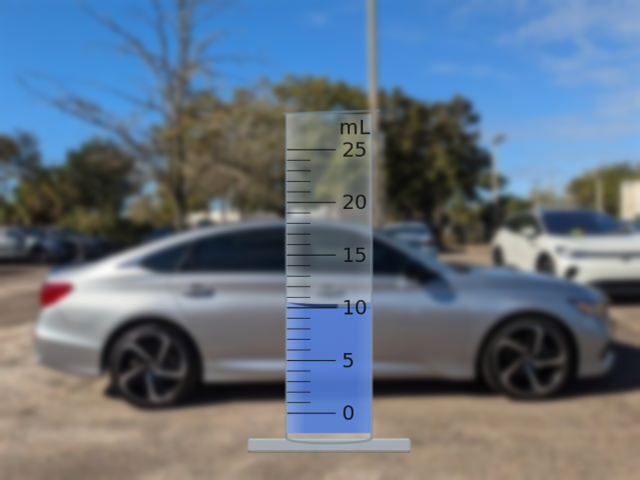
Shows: 10 mL
